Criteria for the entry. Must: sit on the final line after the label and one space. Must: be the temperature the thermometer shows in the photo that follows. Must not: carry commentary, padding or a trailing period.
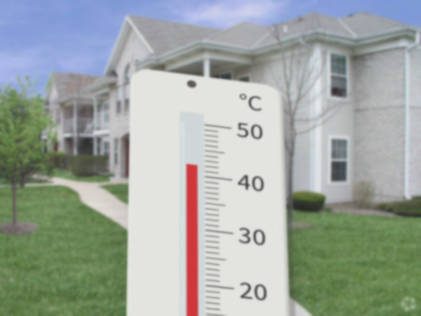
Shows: 42 °C
